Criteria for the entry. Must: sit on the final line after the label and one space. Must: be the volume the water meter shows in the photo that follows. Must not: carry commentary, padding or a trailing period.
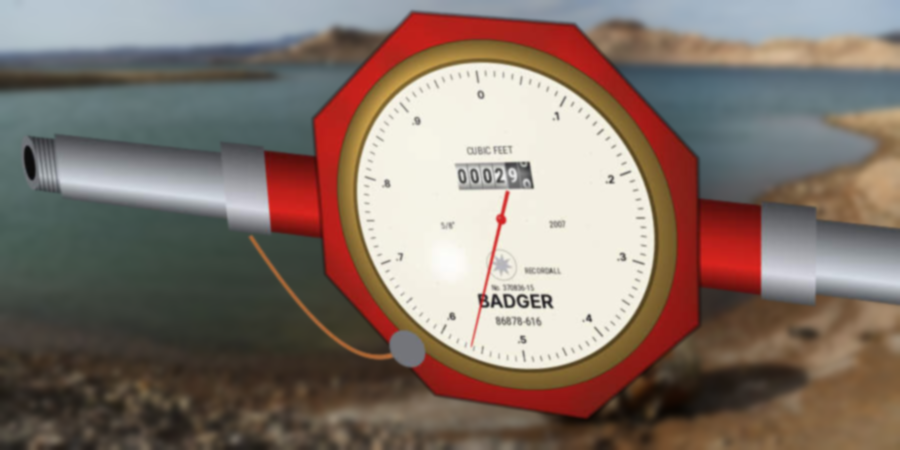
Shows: 298.56 ft³
